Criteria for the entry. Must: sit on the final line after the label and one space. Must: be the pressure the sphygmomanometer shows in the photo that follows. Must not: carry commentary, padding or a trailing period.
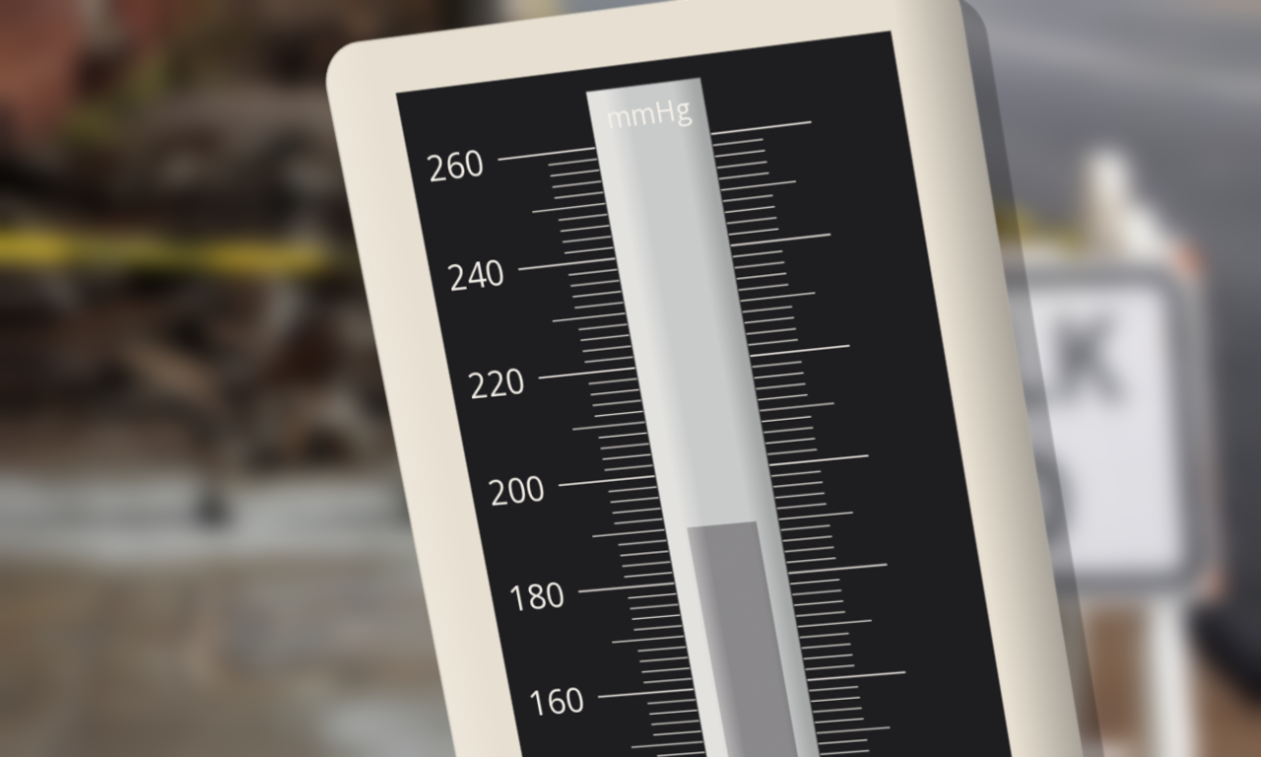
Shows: 190 mmHg
